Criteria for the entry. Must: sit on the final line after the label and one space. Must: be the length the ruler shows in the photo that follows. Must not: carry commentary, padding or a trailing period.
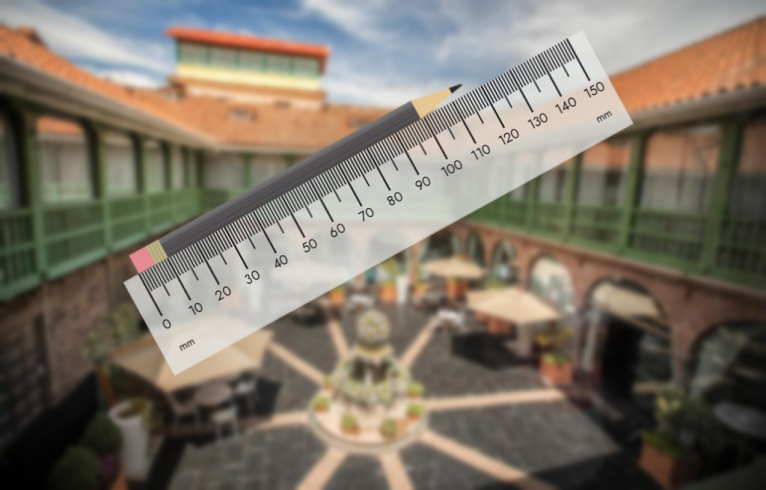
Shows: 115 mm
